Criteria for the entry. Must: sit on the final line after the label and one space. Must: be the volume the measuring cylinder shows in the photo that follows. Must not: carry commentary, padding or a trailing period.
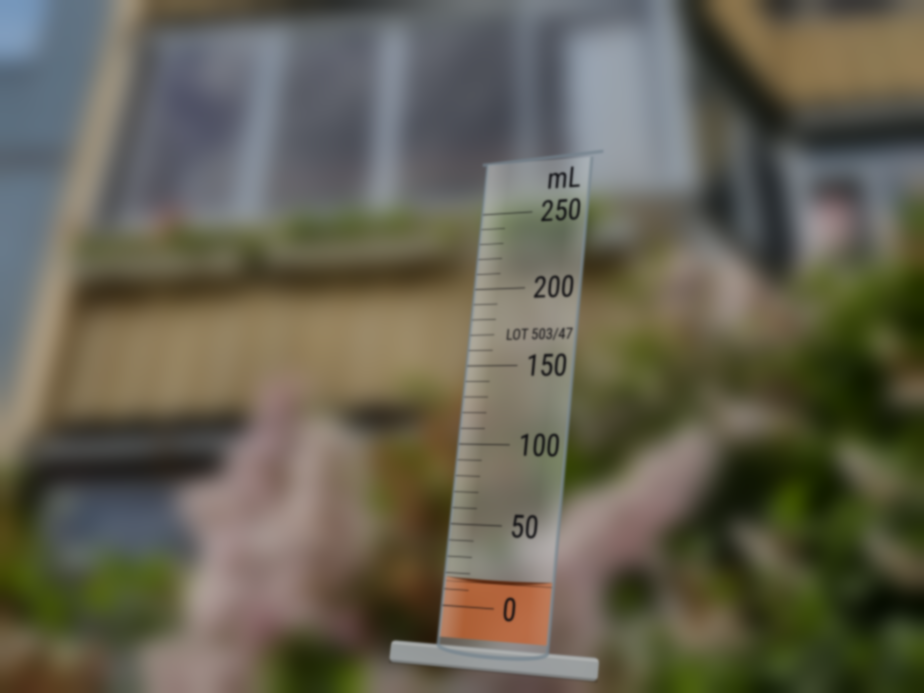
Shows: 15 mL
